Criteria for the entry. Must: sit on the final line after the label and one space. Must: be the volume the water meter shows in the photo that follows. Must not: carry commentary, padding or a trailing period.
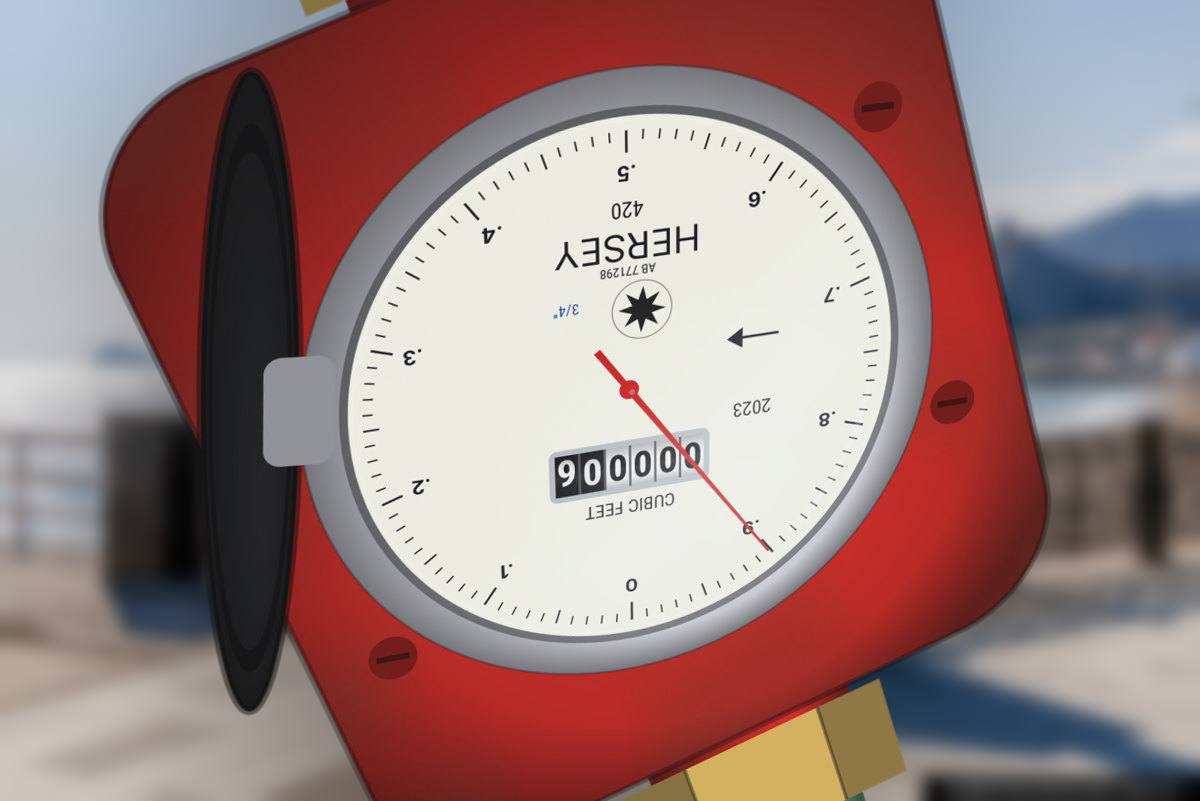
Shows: 5.90 ft³
